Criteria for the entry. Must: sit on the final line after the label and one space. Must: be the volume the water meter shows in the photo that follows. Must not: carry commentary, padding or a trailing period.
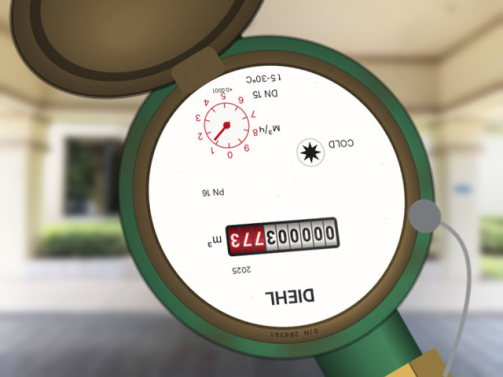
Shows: 3.7731 m³
